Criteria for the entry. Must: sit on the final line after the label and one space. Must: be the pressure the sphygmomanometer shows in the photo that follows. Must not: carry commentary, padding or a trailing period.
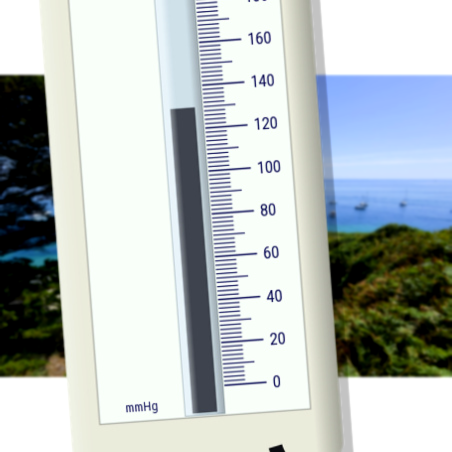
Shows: 130 mmHg
